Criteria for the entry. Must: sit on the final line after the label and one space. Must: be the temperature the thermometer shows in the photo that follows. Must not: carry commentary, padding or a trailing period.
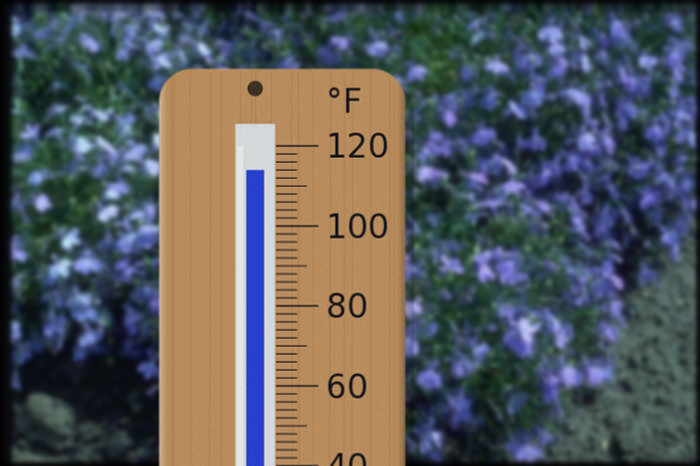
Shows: 114 °F
